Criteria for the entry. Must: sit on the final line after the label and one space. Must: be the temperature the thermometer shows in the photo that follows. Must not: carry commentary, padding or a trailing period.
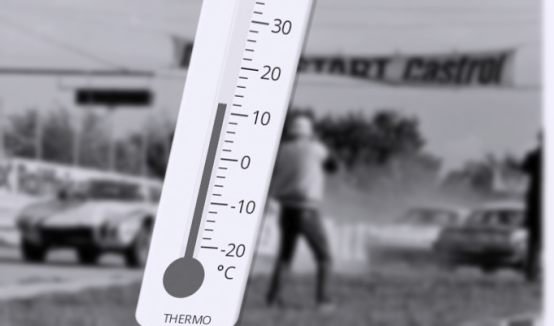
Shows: 12 °C
